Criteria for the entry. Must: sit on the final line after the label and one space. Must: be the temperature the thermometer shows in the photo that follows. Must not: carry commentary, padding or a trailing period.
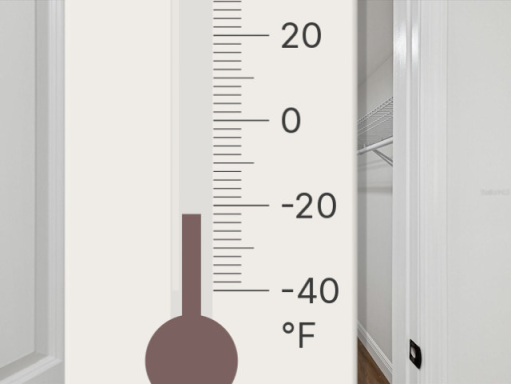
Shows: -22 °F
